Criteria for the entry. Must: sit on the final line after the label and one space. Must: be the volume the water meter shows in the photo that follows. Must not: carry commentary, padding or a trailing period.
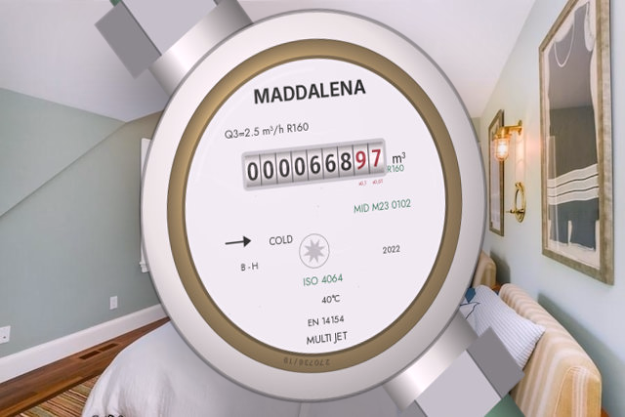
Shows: 668.97 m³
